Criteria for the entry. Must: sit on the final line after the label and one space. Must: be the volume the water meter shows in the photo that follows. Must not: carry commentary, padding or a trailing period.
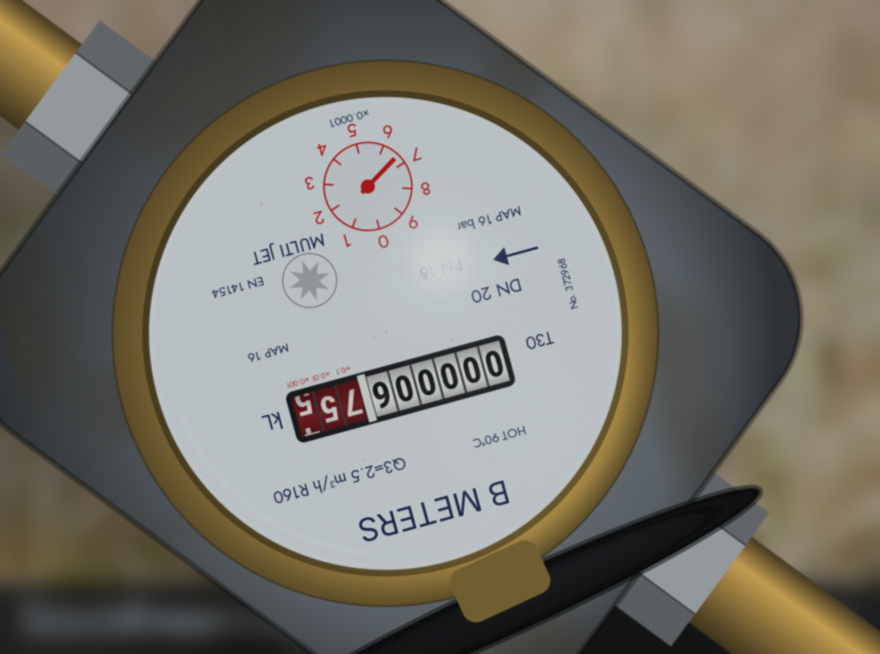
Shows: 6.7546 kL
